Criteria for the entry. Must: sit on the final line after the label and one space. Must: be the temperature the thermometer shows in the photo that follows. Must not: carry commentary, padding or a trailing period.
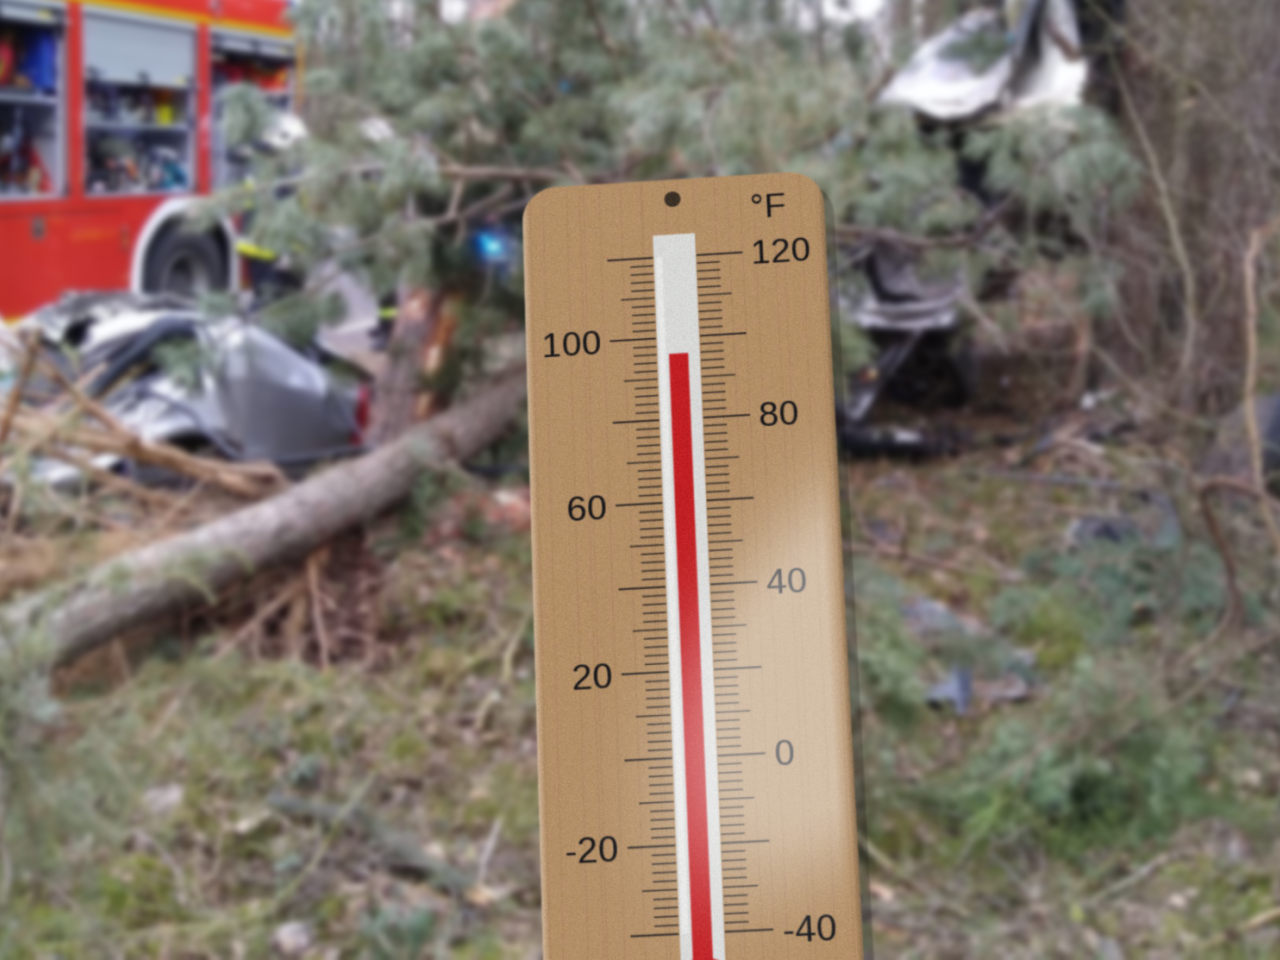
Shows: 96 °F
